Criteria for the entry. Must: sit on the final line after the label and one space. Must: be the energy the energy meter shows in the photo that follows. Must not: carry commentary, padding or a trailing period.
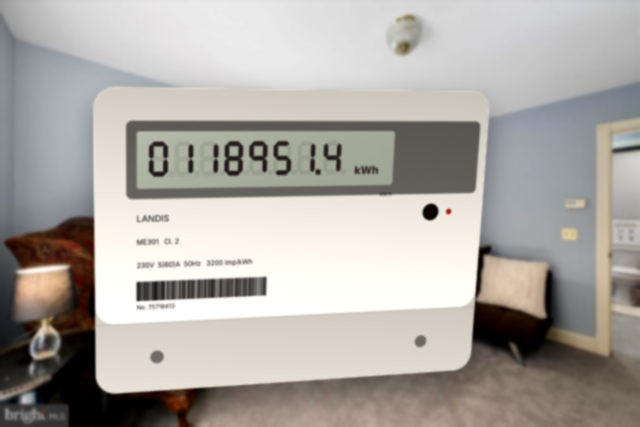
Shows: 118951.4 kWh
